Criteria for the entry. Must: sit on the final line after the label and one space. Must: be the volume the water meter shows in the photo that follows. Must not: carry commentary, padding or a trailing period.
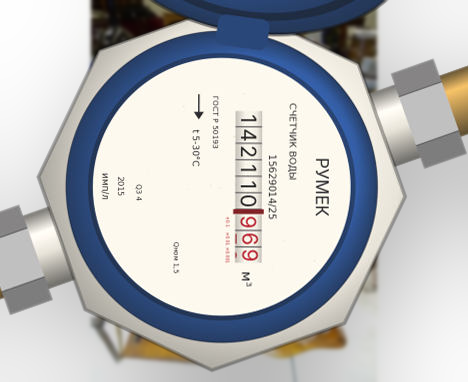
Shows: 142110.969 m³
